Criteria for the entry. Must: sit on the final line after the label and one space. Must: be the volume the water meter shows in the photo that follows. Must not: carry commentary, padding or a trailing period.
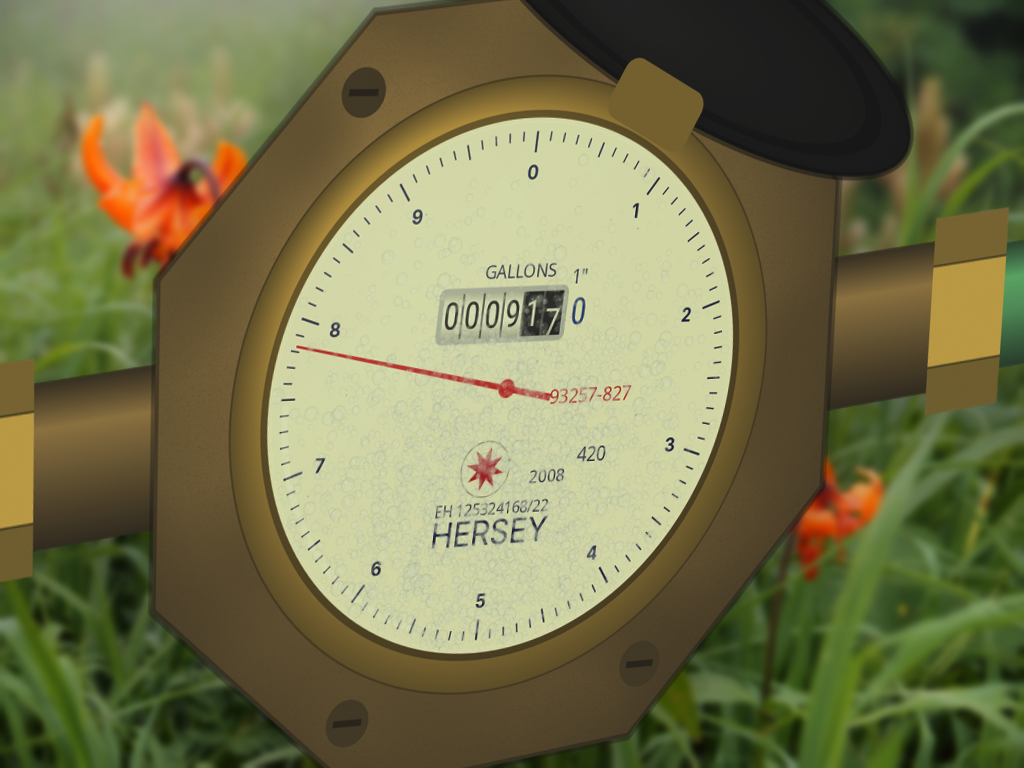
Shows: 9167.8 gal
